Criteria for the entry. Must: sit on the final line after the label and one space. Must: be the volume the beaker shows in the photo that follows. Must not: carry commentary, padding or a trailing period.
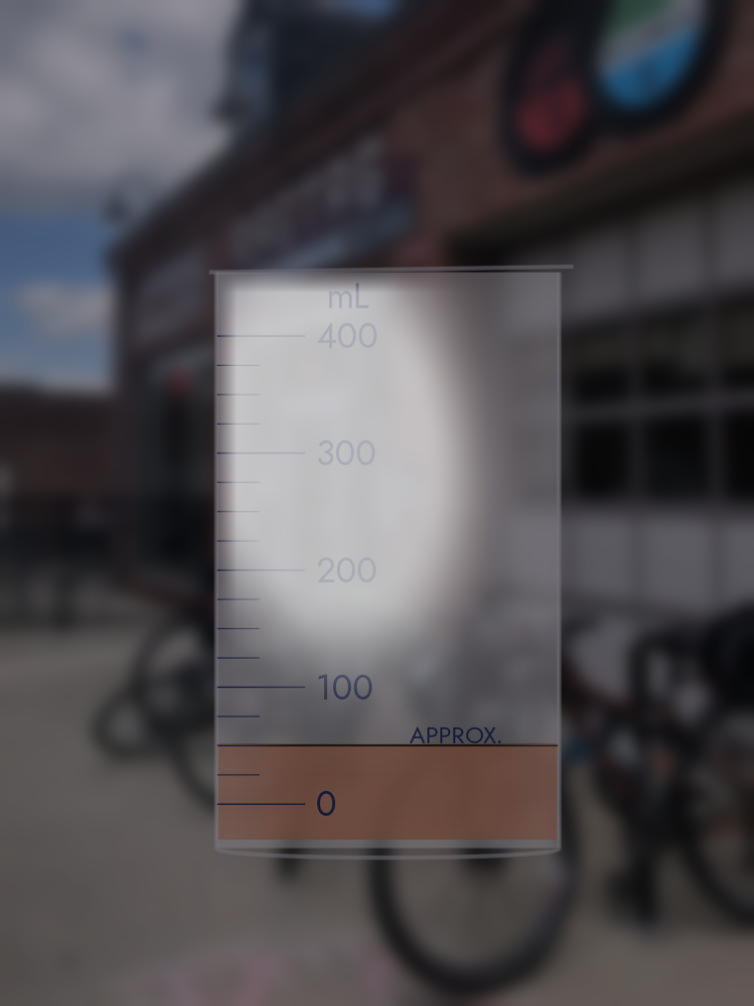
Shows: 50 mL
